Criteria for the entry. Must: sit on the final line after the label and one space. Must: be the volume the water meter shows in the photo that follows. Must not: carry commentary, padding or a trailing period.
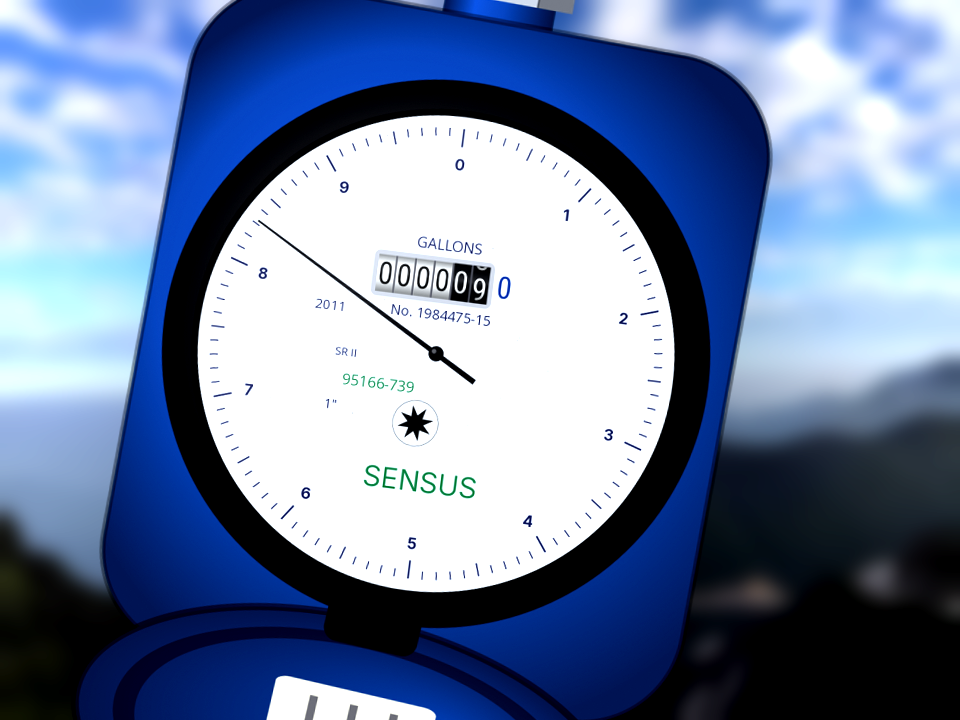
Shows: 88.3 gal
